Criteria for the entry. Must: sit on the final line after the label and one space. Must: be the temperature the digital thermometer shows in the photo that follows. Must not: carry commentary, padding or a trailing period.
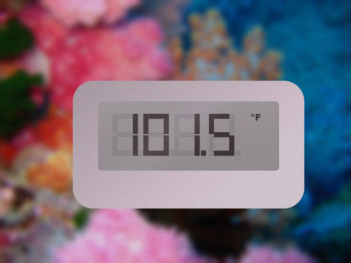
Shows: 101.5 °F
